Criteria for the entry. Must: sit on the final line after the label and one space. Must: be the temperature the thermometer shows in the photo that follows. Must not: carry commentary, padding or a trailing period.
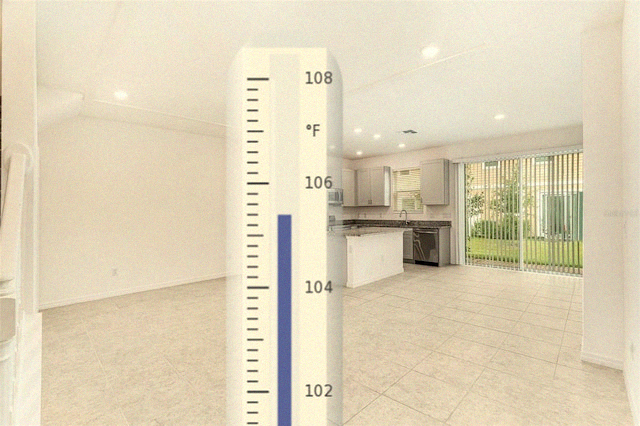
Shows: 105.4 °F
